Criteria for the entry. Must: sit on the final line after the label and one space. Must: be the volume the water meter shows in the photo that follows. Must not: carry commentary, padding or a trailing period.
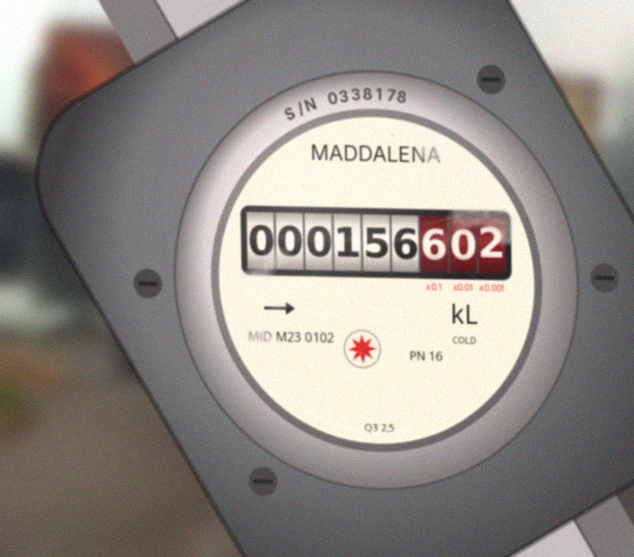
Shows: 156.602 kL
